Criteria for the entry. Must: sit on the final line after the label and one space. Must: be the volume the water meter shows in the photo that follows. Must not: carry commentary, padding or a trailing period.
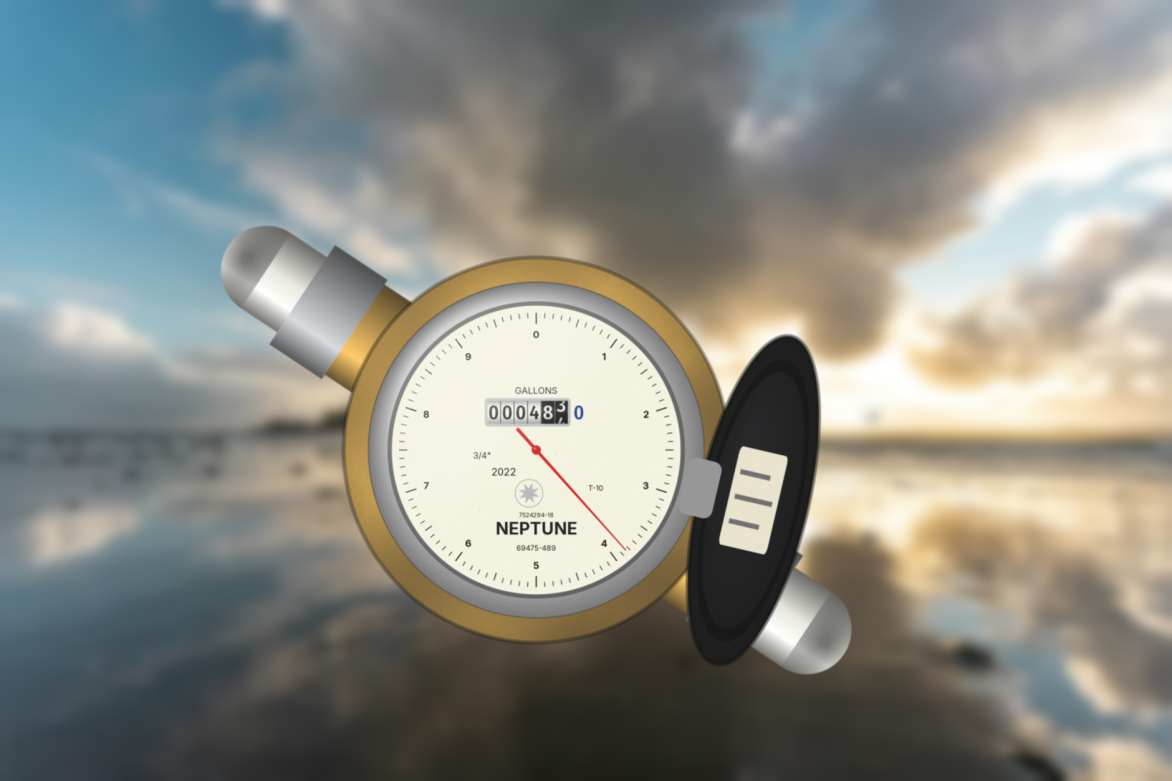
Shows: 4833.8 gal
